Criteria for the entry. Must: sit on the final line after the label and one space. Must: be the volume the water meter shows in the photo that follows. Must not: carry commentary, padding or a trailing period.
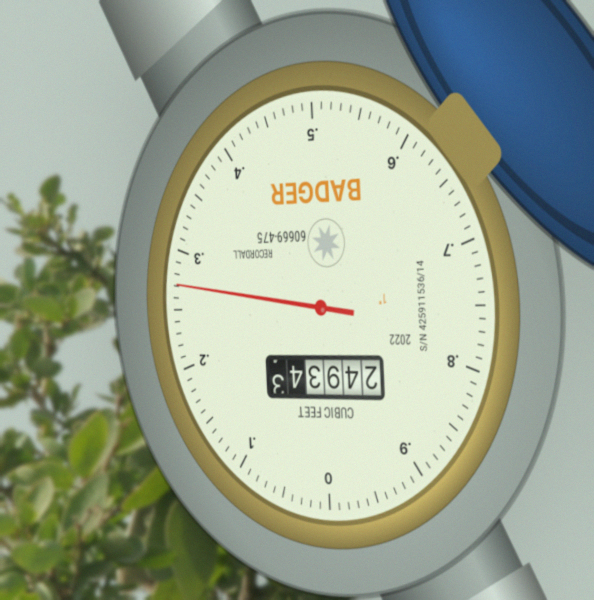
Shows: 249343.27 ft³
